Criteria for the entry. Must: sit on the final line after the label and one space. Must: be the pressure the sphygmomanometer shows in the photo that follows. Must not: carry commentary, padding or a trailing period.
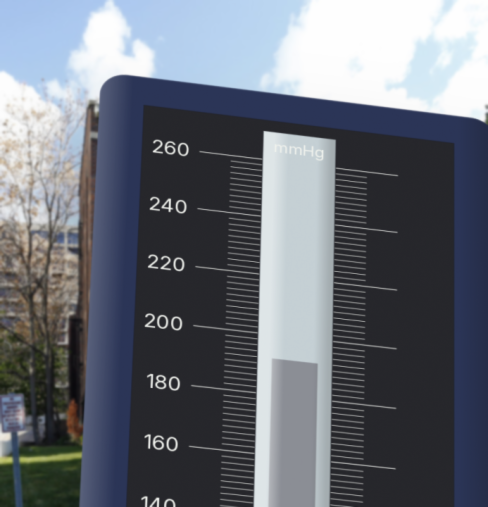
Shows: 192 mmHg
